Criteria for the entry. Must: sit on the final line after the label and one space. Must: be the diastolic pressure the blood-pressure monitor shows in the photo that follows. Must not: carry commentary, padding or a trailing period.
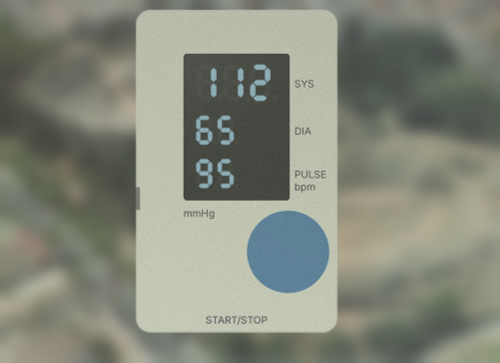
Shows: 65 mmHg
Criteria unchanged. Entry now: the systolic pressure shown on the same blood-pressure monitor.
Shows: 112 mmHg
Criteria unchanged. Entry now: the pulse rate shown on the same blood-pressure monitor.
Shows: 95 bpm
